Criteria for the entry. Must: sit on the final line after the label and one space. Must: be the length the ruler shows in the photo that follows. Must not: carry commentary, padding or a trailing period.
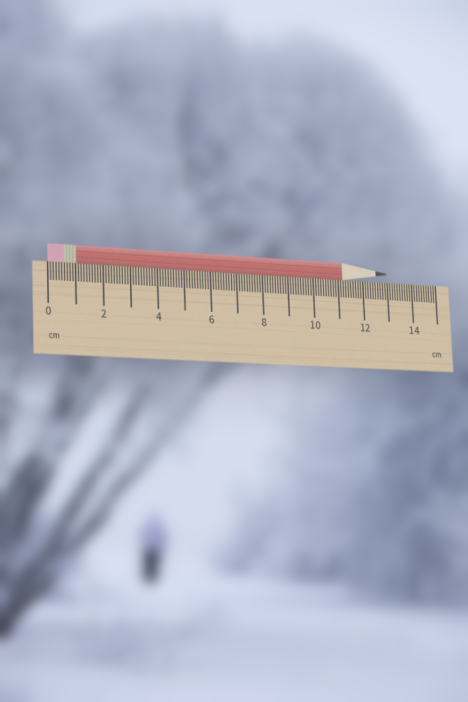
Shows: 13 cm
